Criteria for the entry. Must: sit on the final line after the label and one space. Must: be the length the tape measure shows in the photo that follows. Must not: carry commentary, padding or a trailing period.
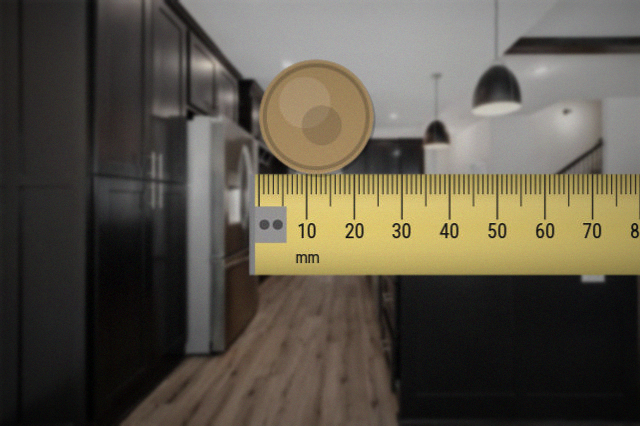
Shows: 24 mm
